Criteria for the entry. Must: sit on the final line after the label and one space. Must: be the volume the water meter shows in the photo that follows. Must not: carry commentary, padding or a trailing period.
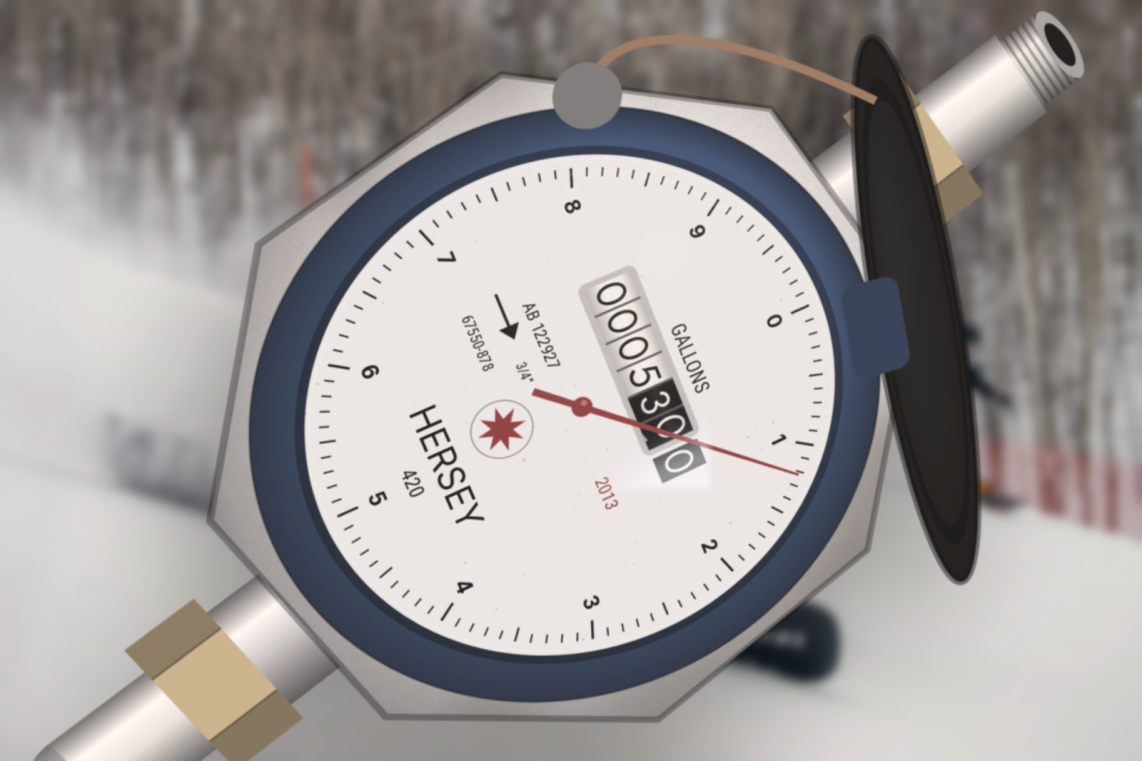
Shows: 5301.2 gal
